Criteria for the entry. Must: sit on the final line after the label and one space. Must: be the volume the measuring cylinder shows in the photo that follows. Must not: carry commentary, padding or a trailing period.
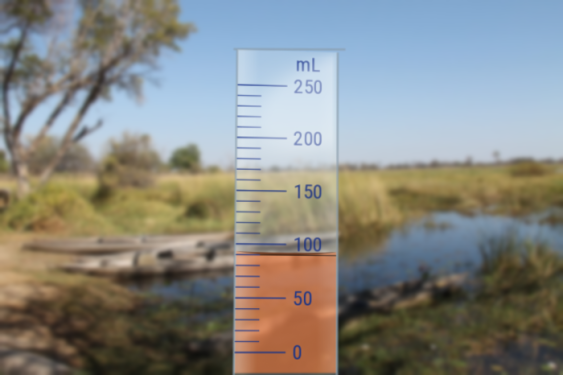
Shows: 90 mL
